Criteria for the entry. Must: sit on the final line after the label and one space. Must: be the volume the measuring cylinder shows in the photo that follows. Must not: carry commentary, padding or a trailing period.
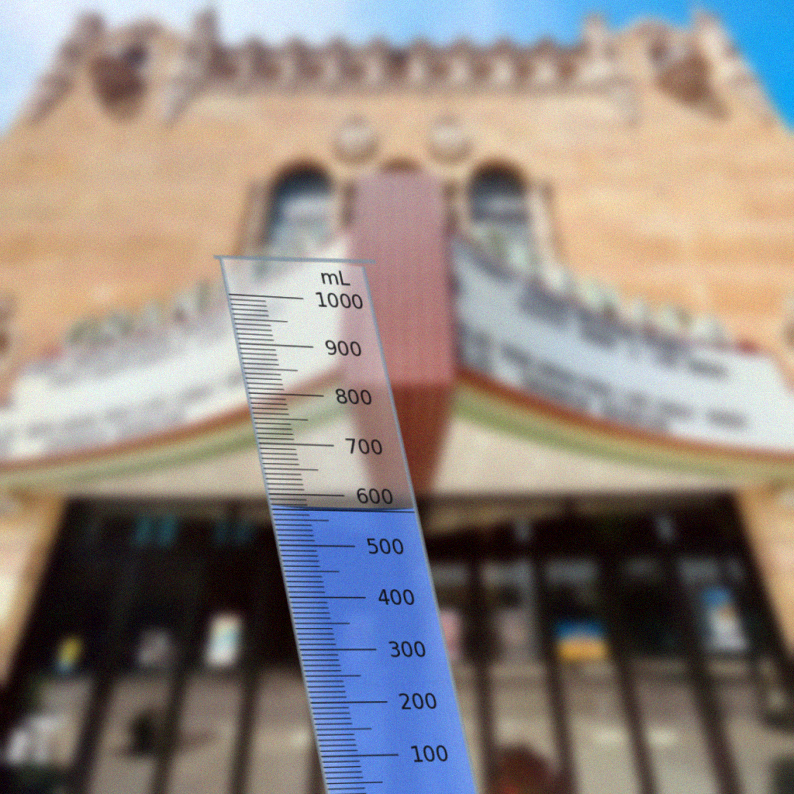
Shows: 570 mL
